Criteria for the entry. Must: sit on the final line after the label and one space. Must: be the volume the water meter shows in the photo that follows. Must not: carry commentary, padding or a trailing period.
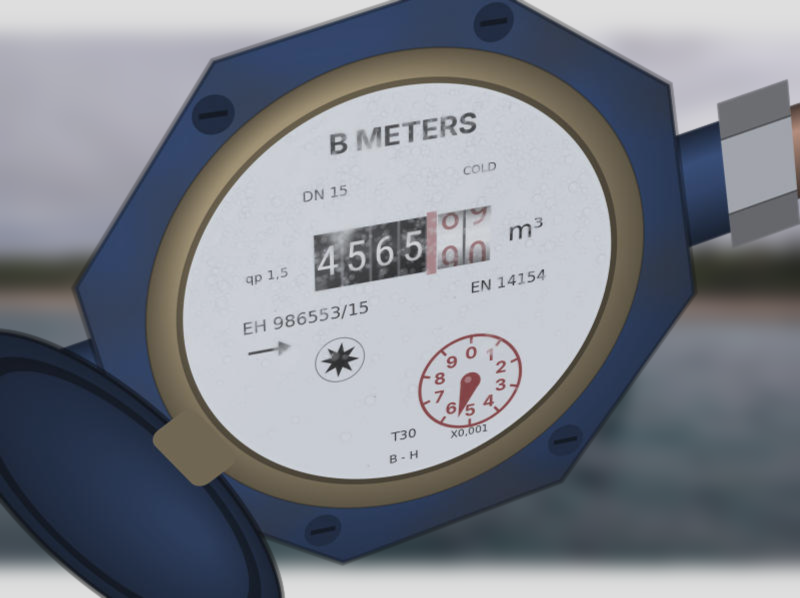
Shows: 4565.895 m³
